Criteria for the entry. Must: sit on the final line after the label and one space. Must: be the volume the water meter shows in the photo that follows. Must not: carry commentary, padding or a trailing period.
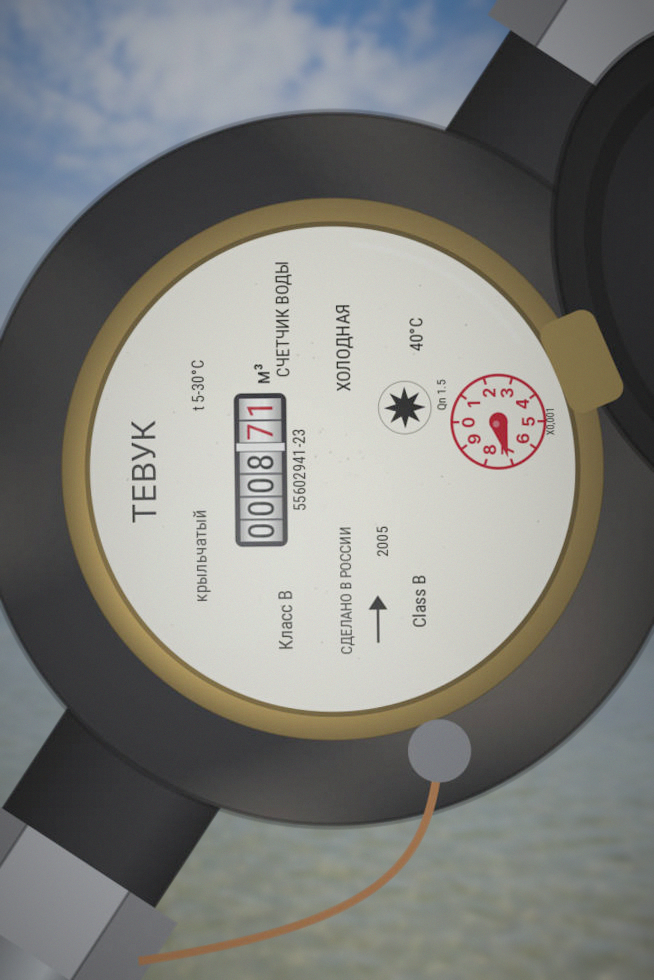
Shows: 8.717 m³
